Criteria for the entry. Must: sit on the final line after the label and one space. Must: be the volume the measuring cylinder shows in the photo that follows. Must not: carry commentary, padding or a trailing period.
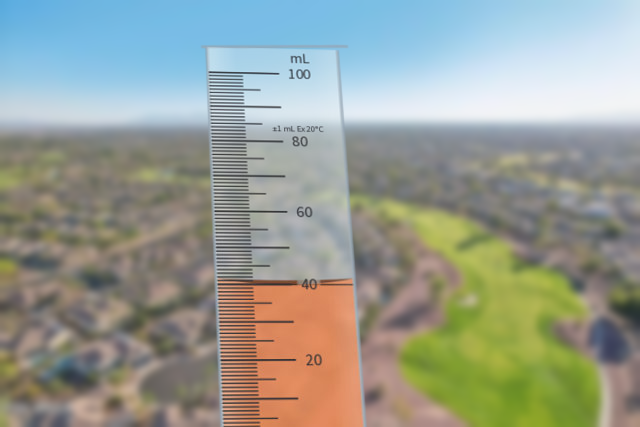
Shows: 40 mL
